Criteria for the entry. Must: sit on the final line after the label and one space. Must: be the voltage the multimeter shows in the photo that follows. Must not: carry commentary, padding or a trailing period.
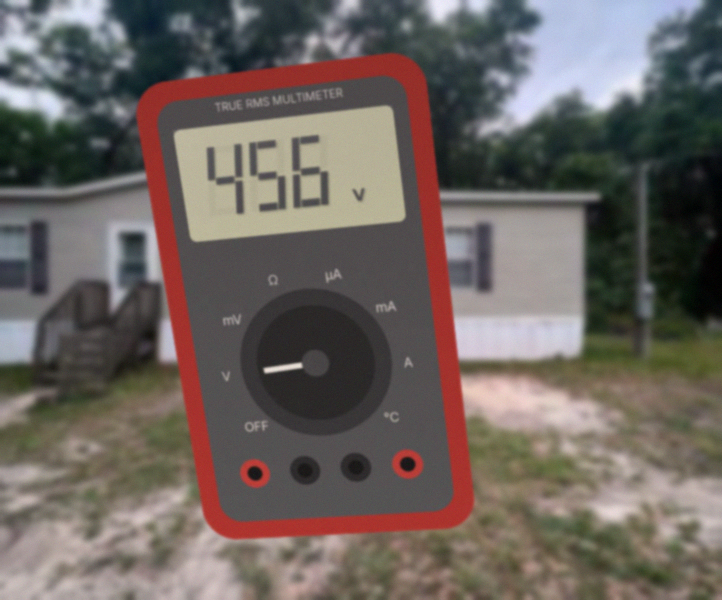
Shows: 456 V
